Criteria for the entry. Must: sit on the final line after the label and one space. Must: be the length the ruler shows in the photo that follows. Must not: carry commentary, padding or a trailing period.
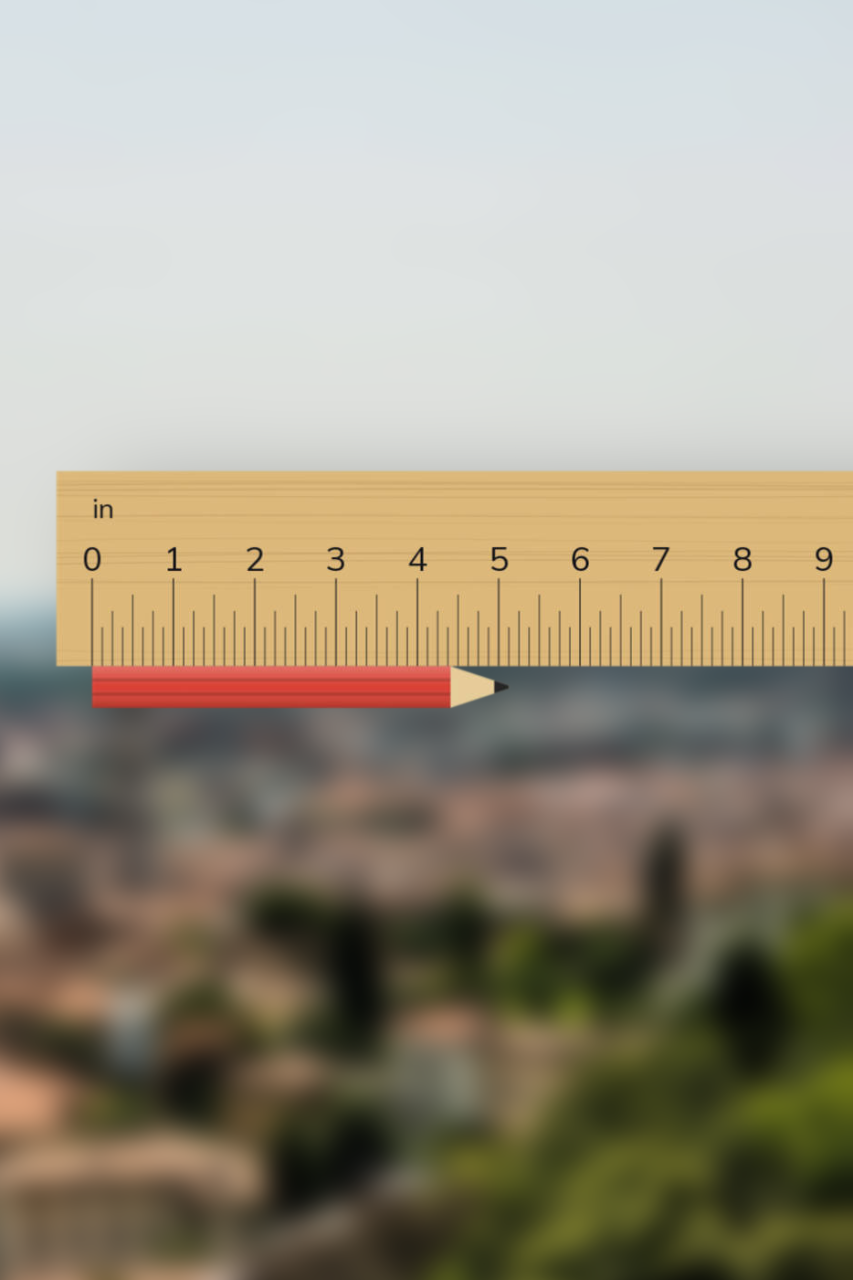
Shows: 5.125 in
